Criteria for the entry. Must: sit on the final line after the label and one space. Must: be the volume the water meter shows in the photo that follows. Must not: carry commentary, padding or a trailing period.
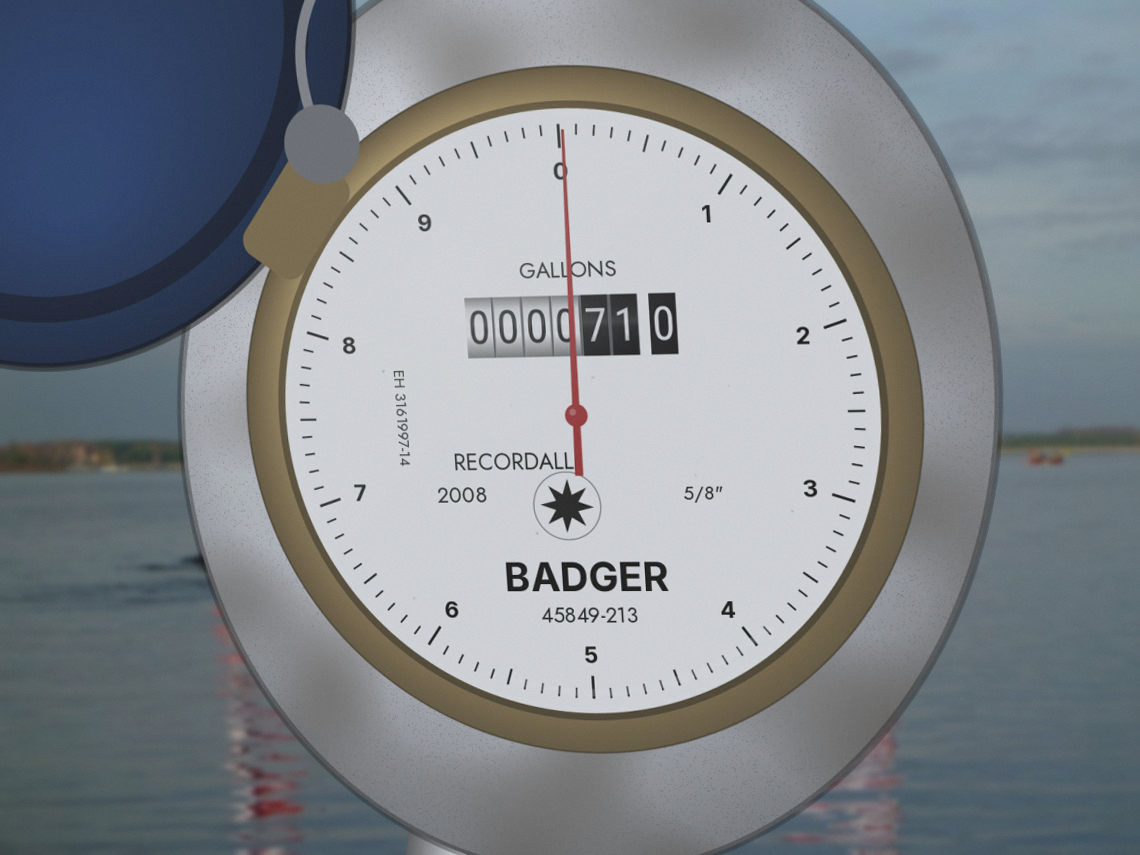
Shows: 710.0 gal
